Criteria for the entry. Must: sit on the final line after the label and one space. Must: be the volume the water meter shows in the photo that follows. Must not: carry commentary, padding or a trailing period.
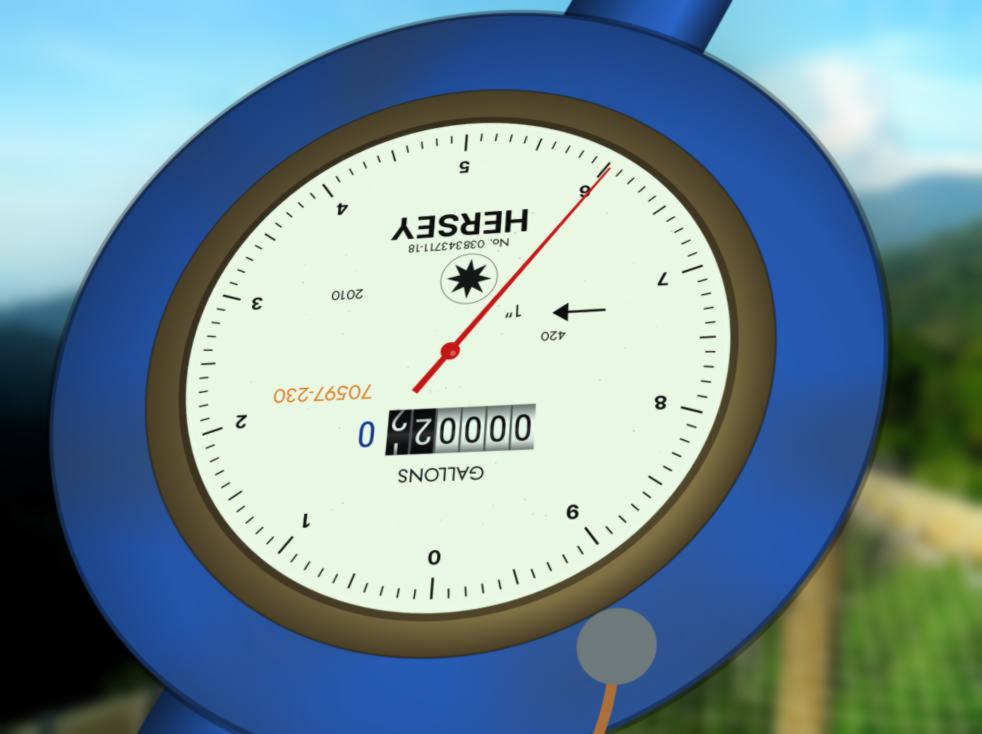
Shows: 216.0 gal
